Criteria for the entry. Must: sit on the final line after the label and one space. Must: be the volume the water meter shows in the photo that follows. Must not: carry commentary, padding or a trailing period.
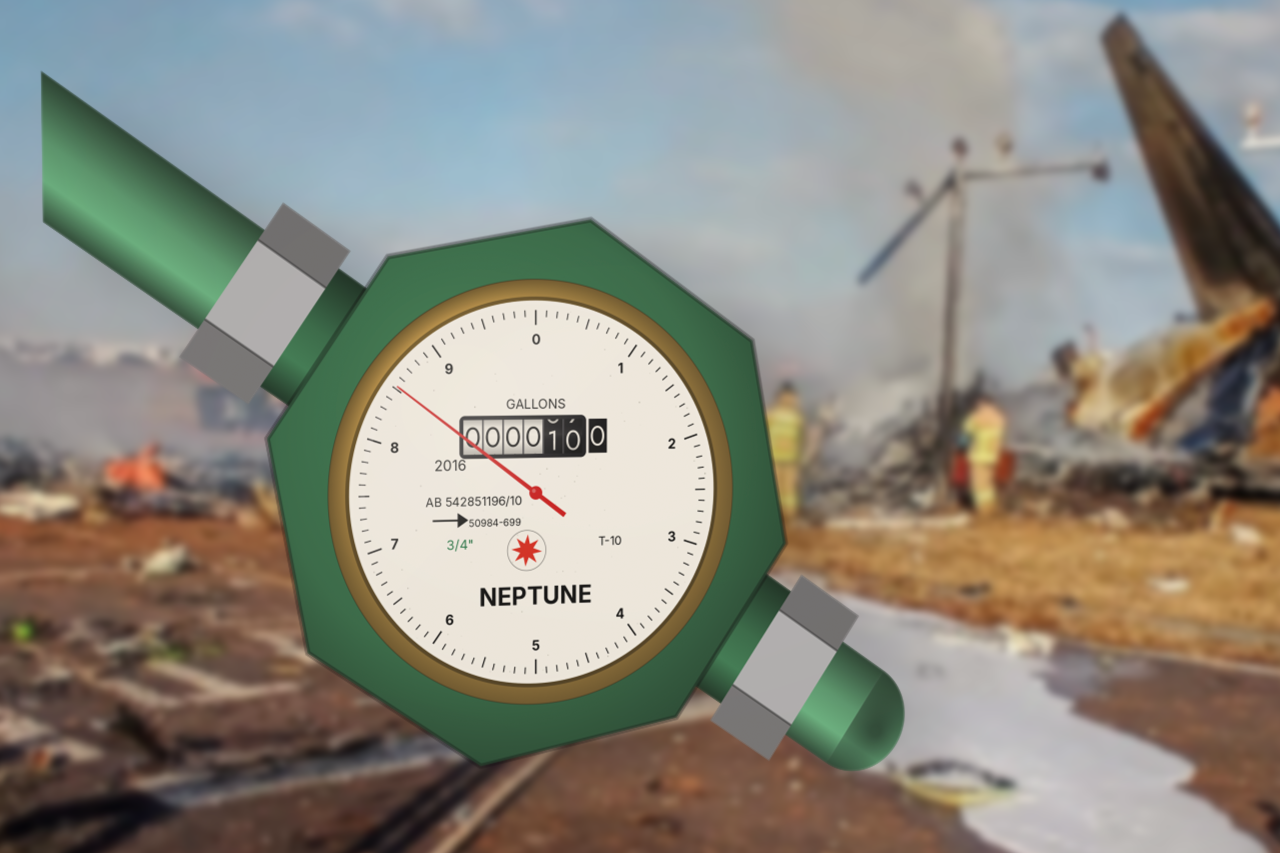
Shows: 98.5 gal
